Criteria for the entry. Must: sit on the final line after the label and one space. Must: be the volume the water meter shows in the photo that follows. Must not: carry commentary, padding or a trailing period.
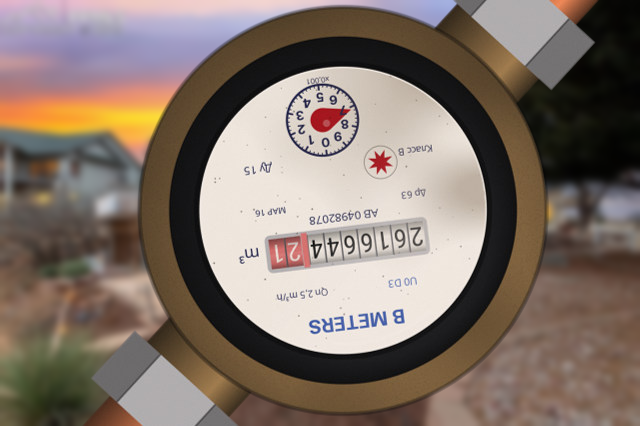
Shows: 2616644.217 m³
